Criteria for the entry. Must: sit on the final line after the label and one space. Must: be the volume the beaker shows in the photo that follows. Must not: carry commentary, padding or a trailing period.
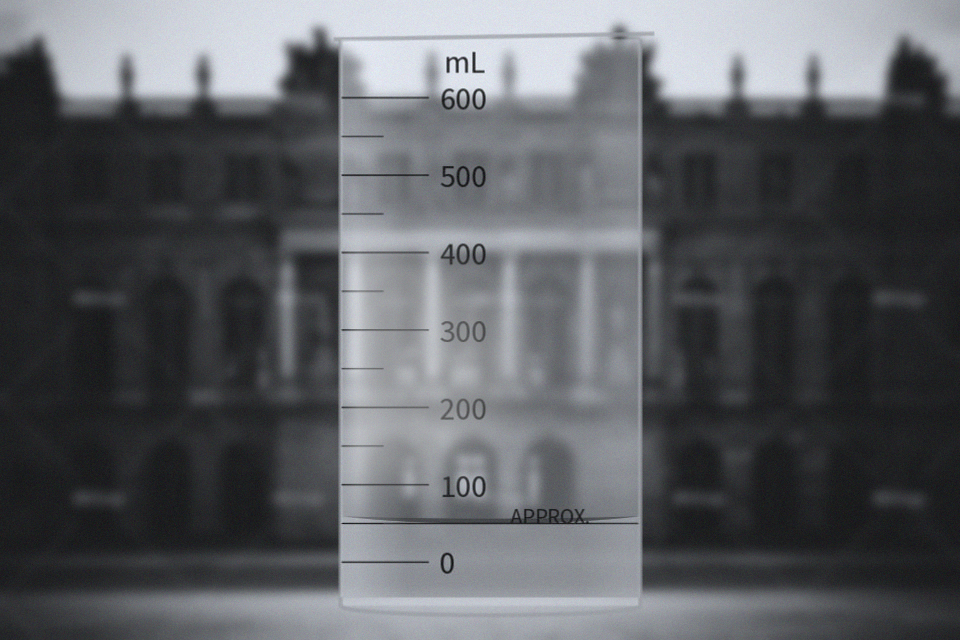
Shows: 50 mL
